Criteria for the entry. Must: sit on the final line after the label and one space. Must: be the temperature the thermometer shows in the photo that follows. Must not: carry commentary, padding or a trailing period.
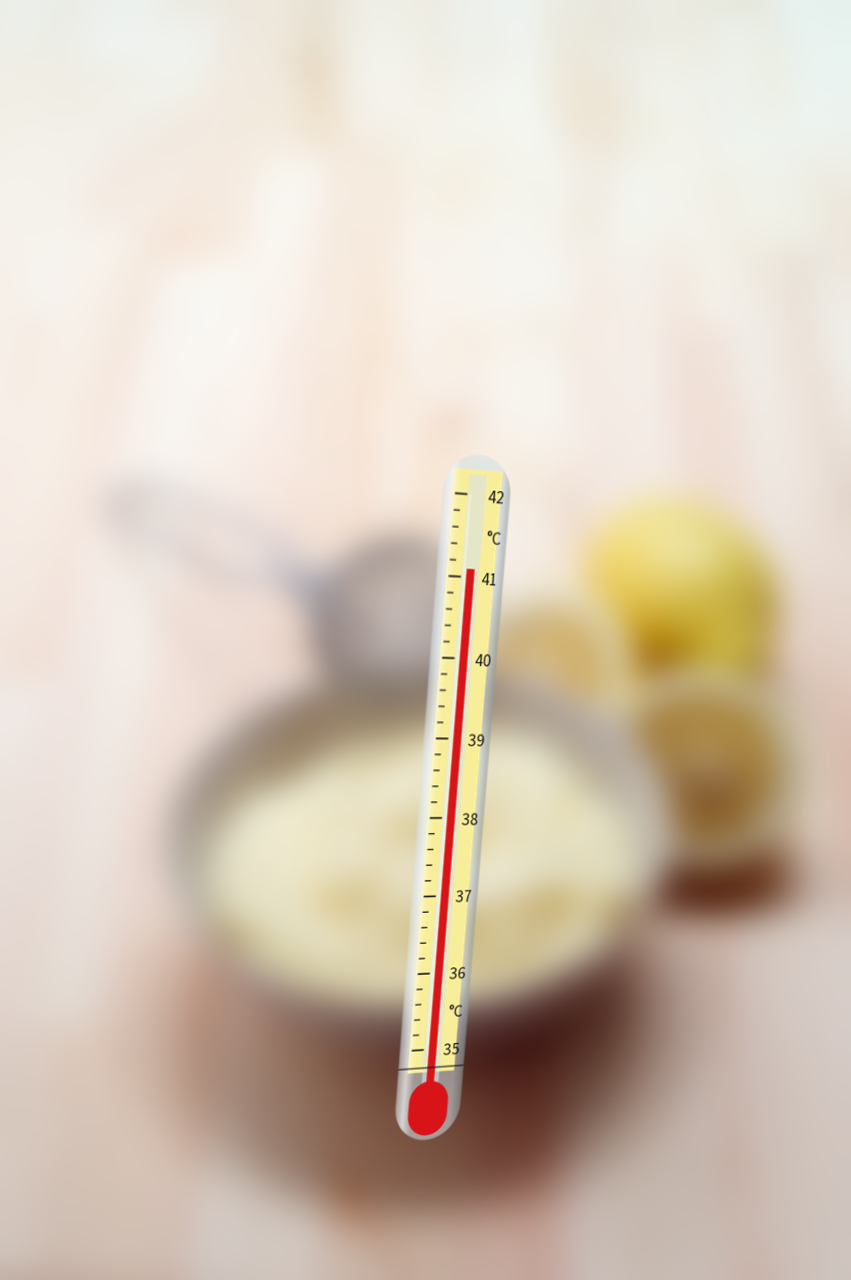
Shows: 41.1 °C
